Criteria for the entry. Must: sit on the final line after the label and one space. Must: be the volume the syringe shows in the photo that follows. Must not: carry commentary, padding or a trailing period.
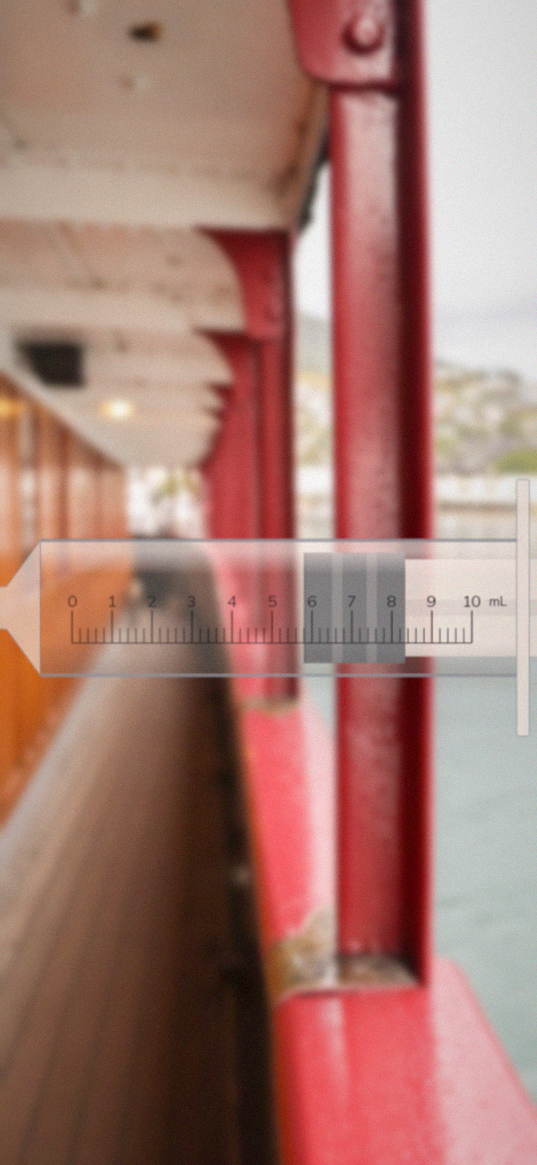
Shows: 5.8 mL
